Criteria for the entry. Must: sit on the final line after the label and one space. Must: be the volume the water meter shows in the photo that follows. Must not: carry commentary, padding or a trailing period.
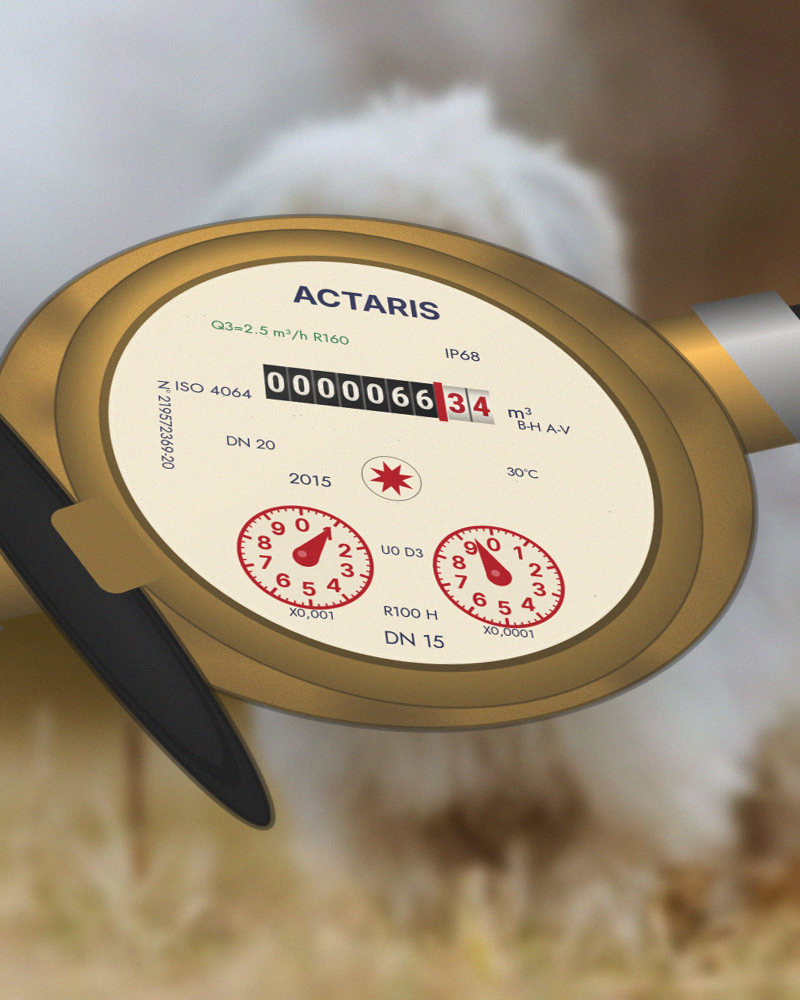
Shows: 66.3409 m³
